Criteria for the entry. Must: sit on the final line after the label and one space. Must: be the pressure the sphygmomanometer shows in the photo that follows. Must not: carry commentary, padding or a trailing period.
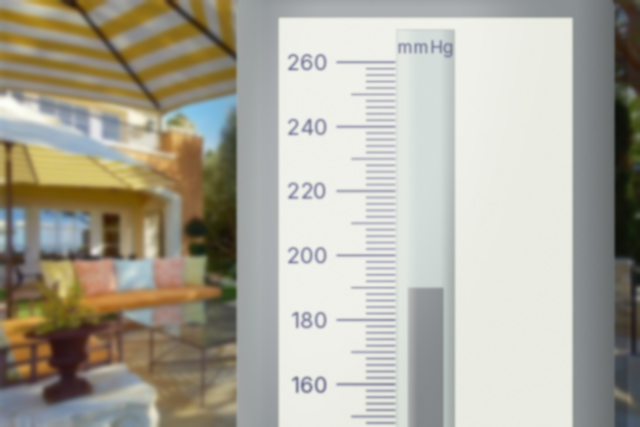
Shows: 190 mmHg
